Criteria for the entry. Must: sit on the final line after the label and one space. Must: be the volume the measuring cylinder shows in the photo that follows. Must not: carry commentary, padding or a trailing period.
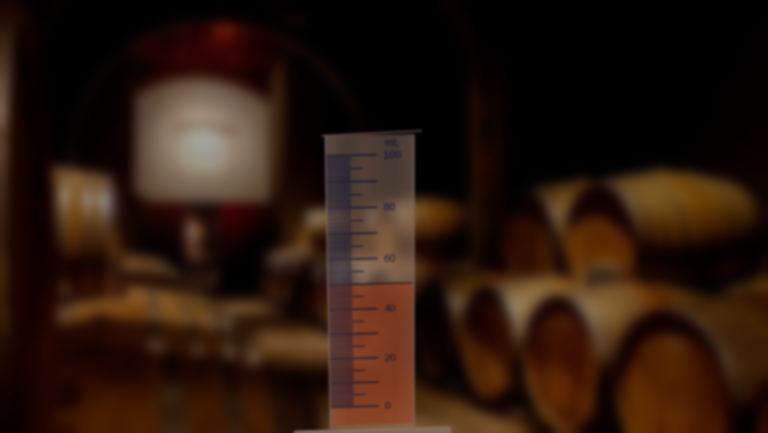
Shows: 50 mL
